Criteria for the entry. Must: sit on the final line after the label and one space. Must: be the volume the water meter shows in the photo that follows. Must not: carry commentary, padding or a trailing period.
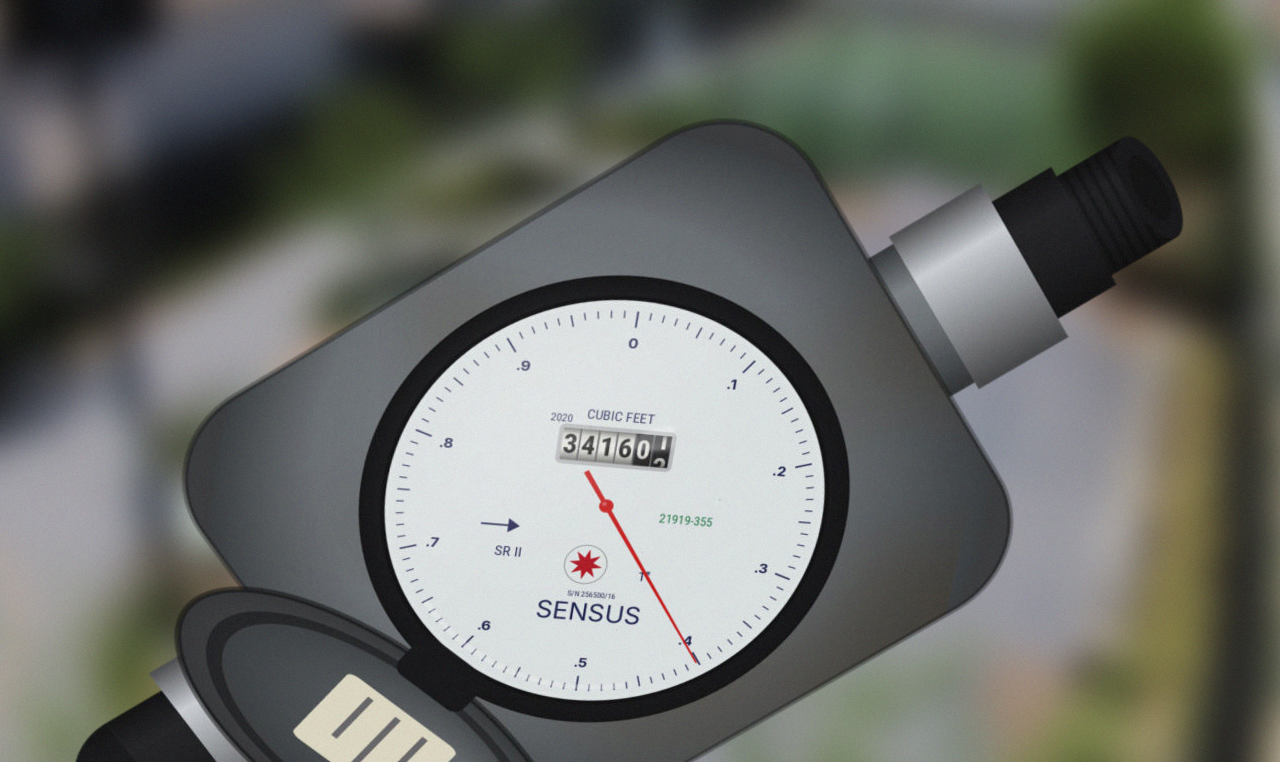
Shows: 341601.40 ft³
